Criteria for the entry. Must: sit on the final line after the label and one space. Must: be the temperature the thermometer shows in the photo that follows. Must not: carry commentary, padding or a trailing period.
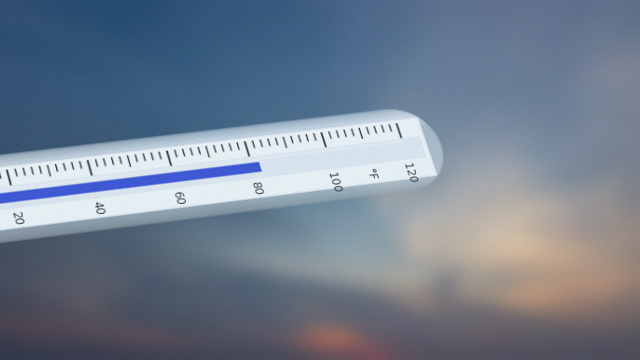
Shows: 82 °F
